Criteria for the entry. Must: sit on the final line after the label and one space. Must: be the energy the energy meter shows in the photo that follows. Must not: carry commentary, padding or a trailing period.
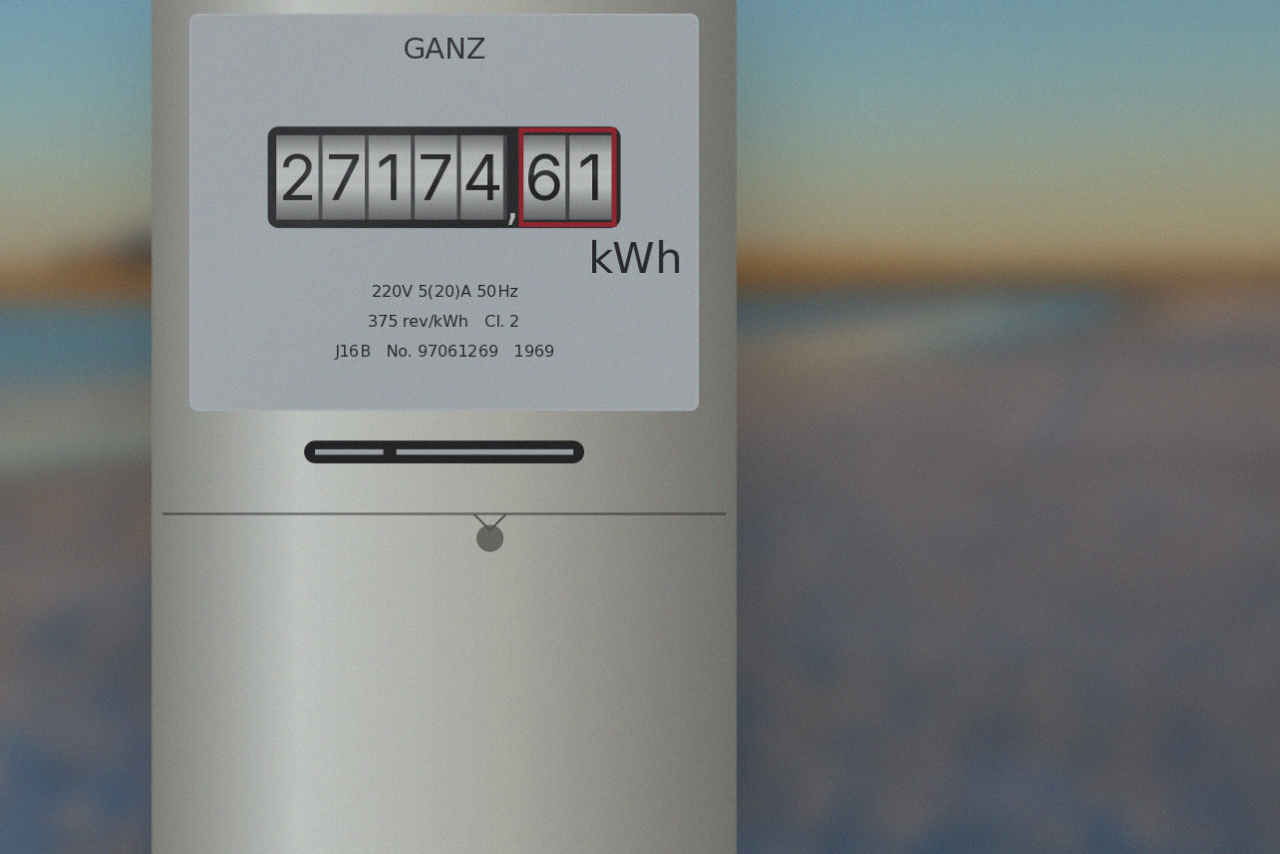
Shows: 27174.61 kWh
